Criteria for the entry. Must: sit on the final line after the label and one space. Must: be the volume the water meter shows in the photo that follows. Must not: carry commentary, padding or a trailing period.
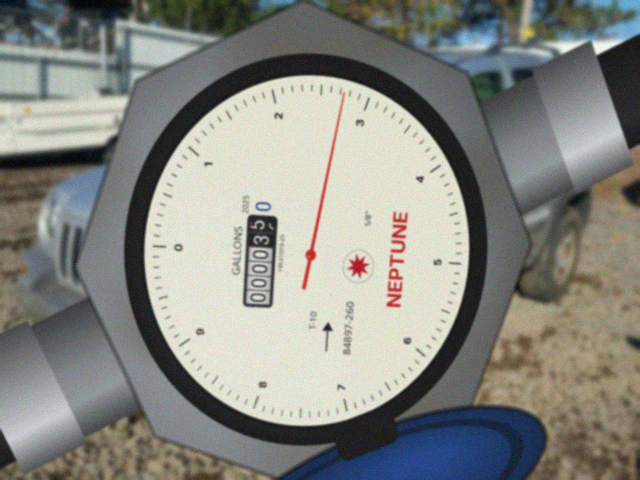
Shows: 352.7 gal
